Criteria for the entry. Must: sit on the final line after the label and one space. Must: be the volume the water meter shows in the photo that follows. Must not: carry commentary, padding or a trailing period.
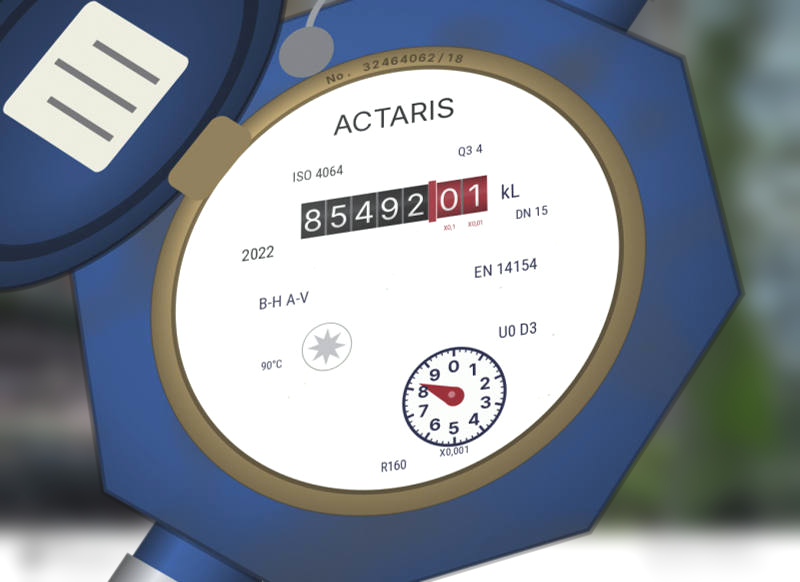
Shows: 85492.018 kL
